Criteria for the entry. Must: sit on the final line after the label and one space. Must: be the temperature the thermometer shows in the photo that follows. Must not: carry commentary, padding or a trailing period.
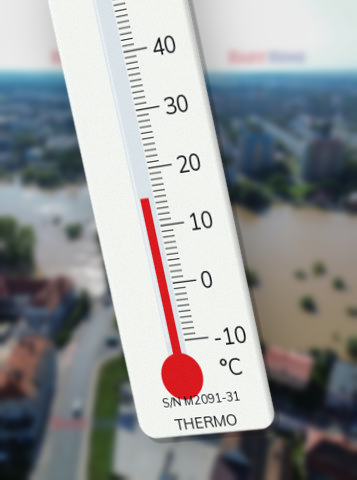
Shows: 15 °C
